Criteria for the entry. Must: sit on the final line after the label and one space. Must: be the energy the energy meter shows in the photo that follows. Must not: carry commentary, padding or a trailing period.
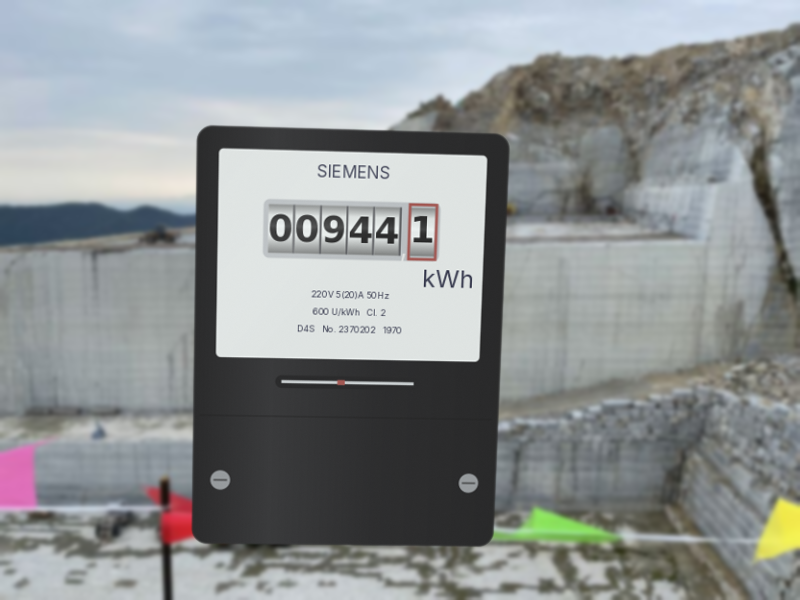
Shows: 944.1 kWh
